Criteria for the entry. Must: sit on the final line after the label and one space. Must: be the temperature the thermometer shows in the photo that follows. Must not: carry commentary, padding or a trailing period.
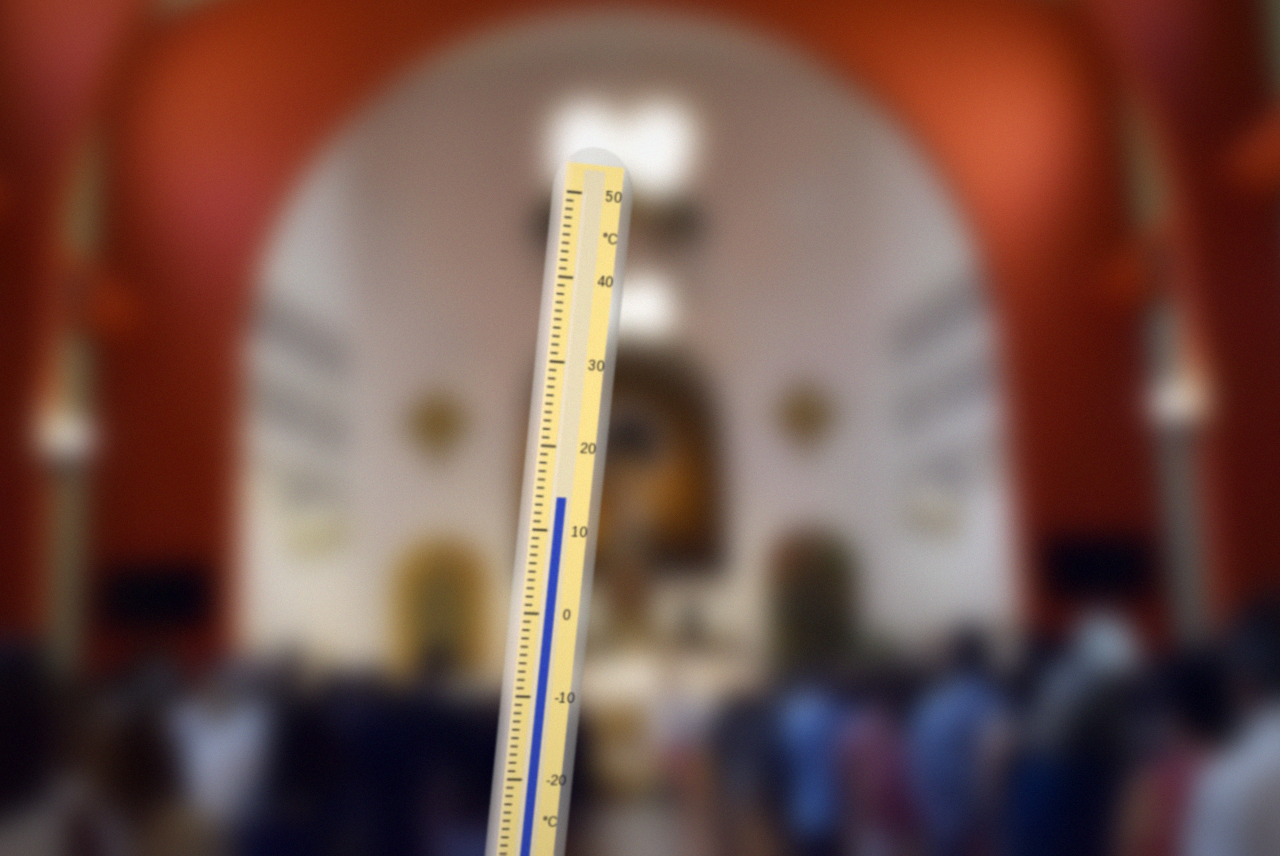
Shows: 14 °C
